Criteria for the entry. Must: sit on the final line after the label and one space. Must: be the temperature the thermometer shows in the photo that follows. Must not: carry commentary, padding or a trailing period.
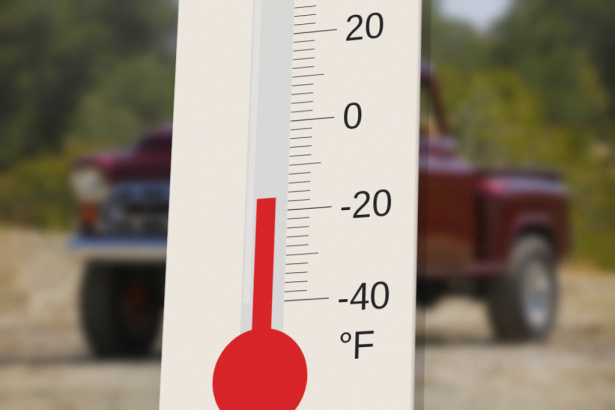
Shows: -17 °F
